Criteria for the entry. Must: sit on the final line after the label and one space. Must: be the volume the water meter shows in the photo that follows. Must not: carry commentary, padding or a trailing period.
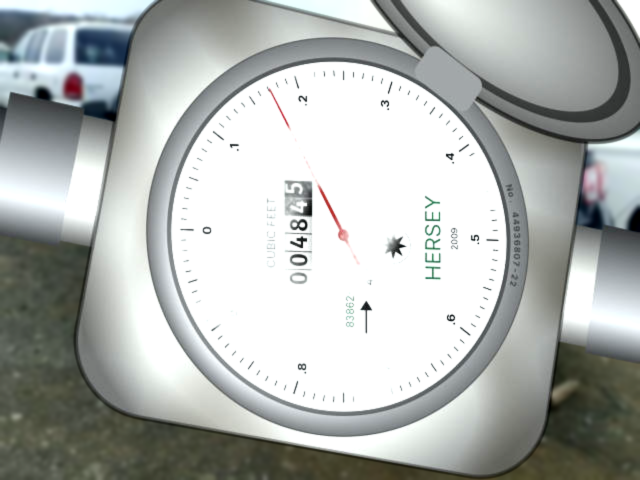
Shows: 4845.17 ft³
